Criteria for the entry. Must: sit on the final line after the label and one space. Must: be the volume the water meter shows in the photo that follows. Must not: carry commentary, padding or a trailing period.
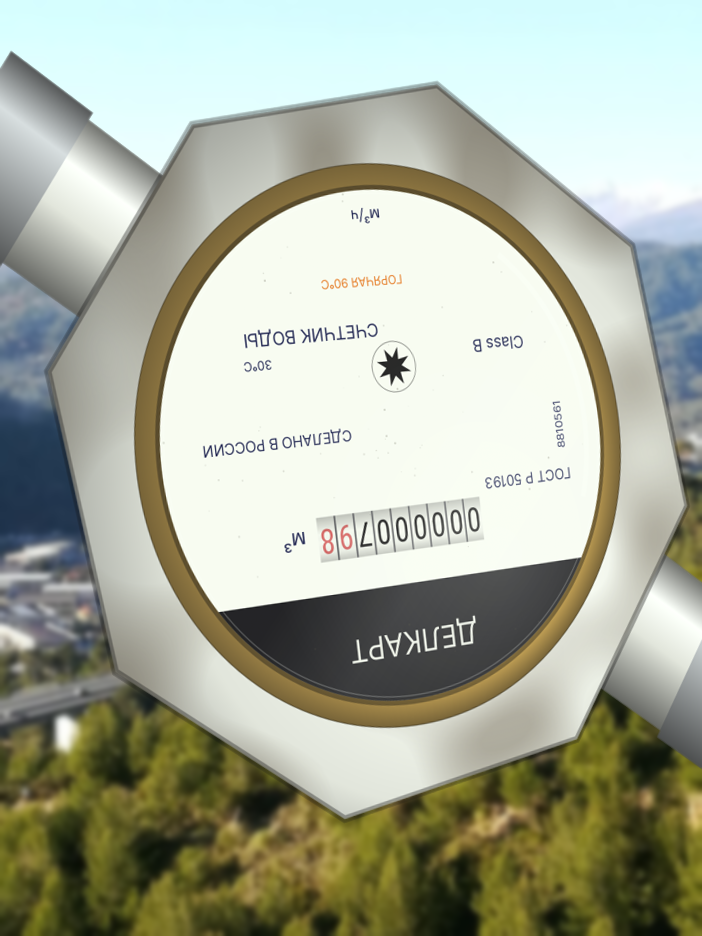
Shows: 7.98 m³
